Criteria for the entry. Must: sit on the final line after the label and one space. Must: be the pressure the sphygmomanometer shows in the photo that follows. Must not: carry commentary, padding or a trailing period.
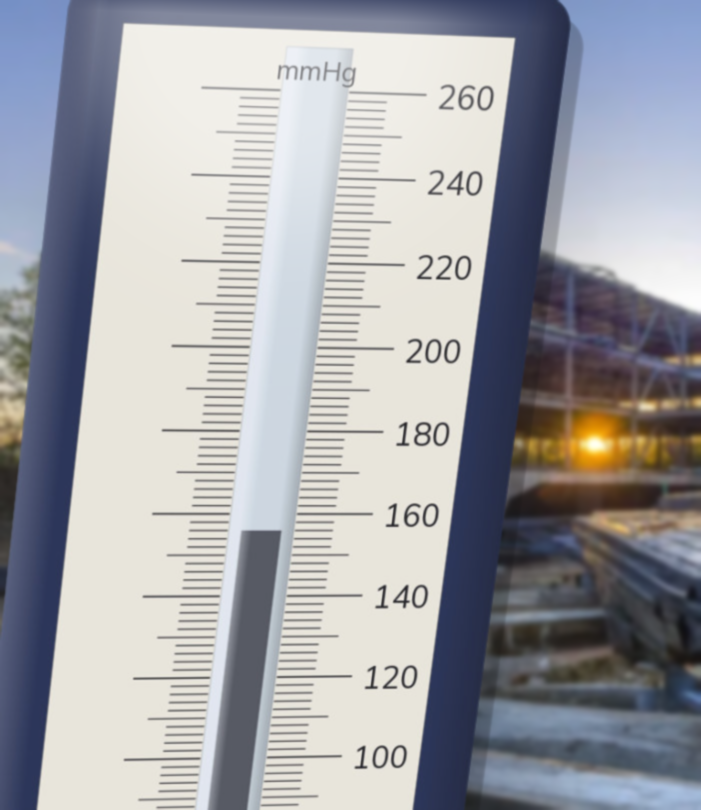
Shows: 156 mmHg
